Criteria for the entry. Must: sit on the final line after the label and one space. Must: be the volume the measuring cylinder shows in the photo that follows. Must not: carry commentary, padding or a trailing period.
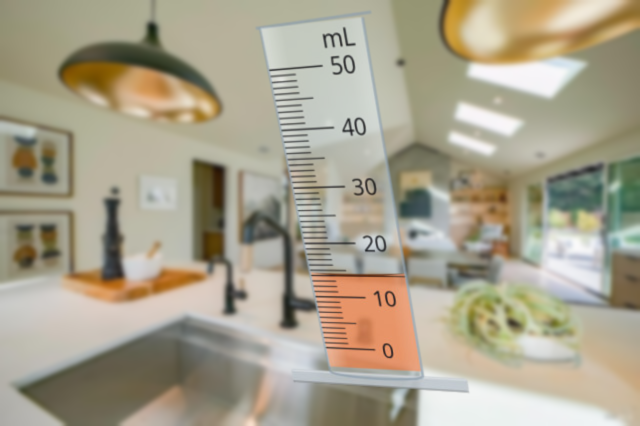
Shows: 14 mL
